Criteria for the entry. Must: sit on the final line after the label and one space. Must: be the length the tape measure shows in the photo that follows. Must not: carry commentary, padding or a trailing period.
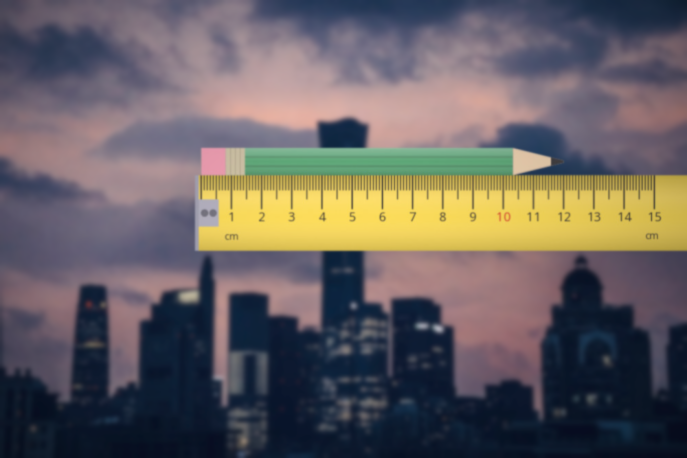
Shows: 12 cm
